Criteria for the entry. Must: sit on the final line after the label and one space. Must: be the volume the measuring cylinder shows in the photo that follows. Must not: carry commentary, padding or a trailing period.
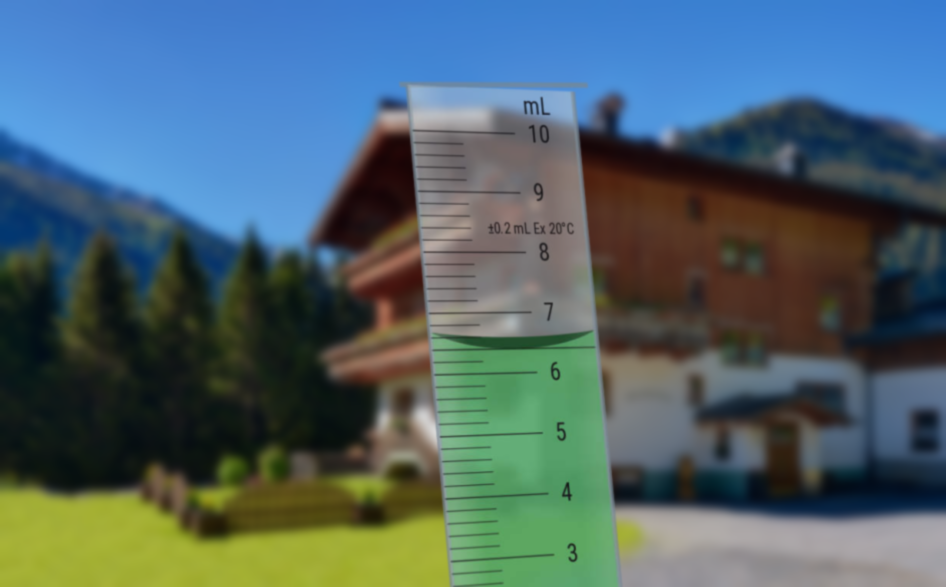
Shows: 6.4 mL
